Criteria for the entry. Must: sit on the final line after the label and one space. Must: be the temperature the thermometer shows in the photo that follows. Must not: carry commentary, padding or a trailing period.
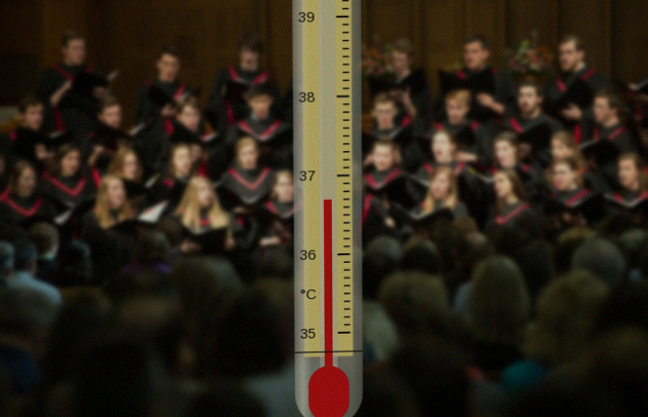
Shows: 36.7 °C
